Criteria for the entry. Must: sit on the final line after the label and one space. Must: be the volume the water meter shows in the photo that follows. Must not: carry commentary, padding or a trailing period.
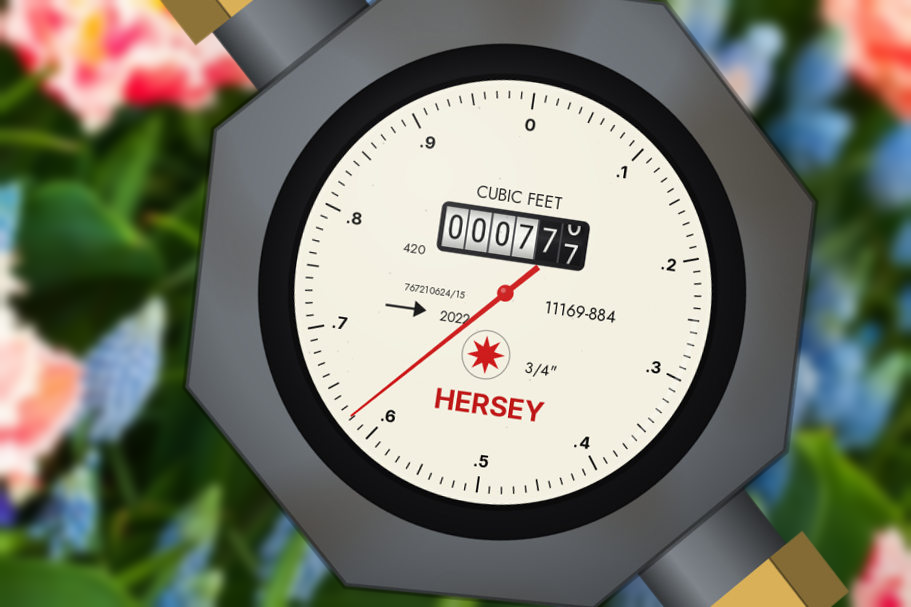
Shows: 776.62 ft³
